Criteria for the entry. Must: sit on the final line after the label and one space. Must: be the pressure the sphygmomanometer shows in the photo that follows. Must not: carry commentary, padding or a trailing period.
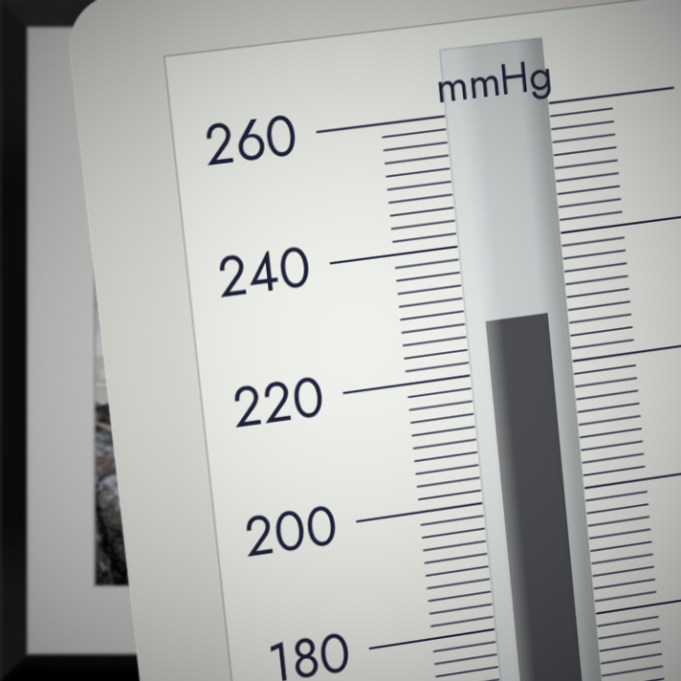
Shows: 228 mmHg
